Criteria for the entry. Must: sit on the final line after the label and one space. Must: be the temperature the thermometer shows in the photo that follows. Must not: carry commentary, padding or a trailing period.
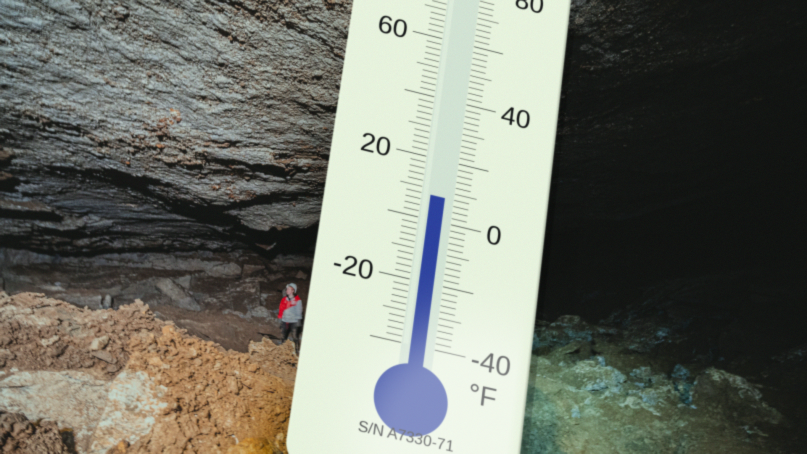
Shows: 8 °F
